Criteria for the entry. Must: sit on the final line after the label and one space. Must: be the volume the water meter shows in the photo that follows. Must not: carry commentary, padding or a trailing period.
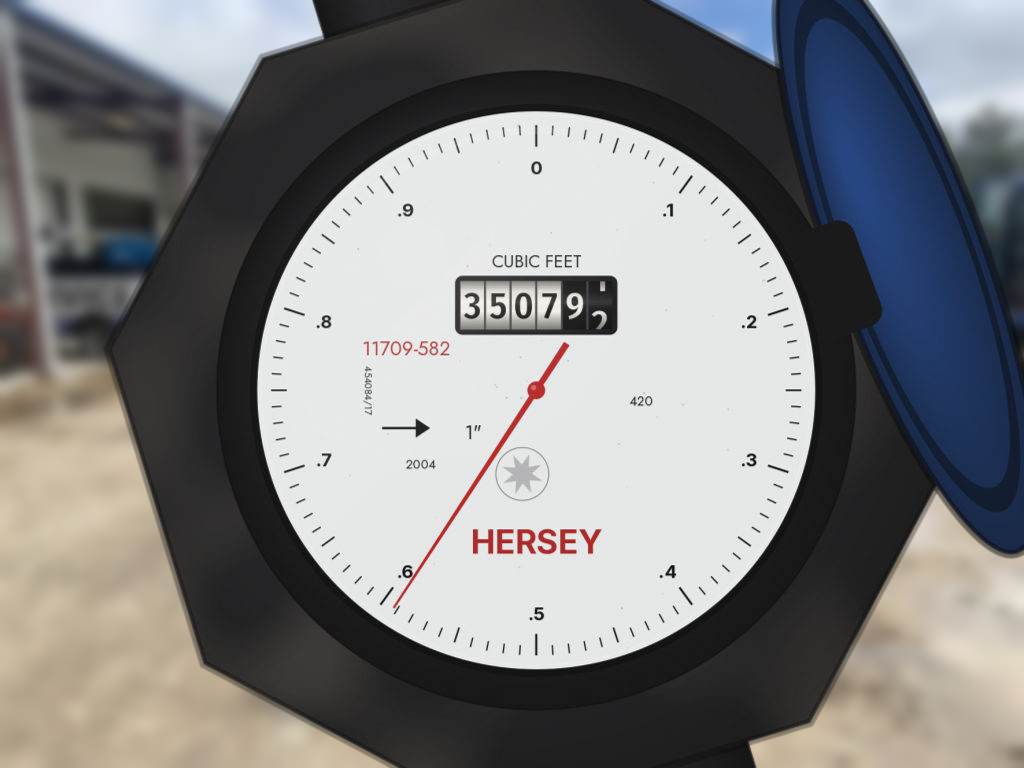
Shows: 350791.59 ft³
